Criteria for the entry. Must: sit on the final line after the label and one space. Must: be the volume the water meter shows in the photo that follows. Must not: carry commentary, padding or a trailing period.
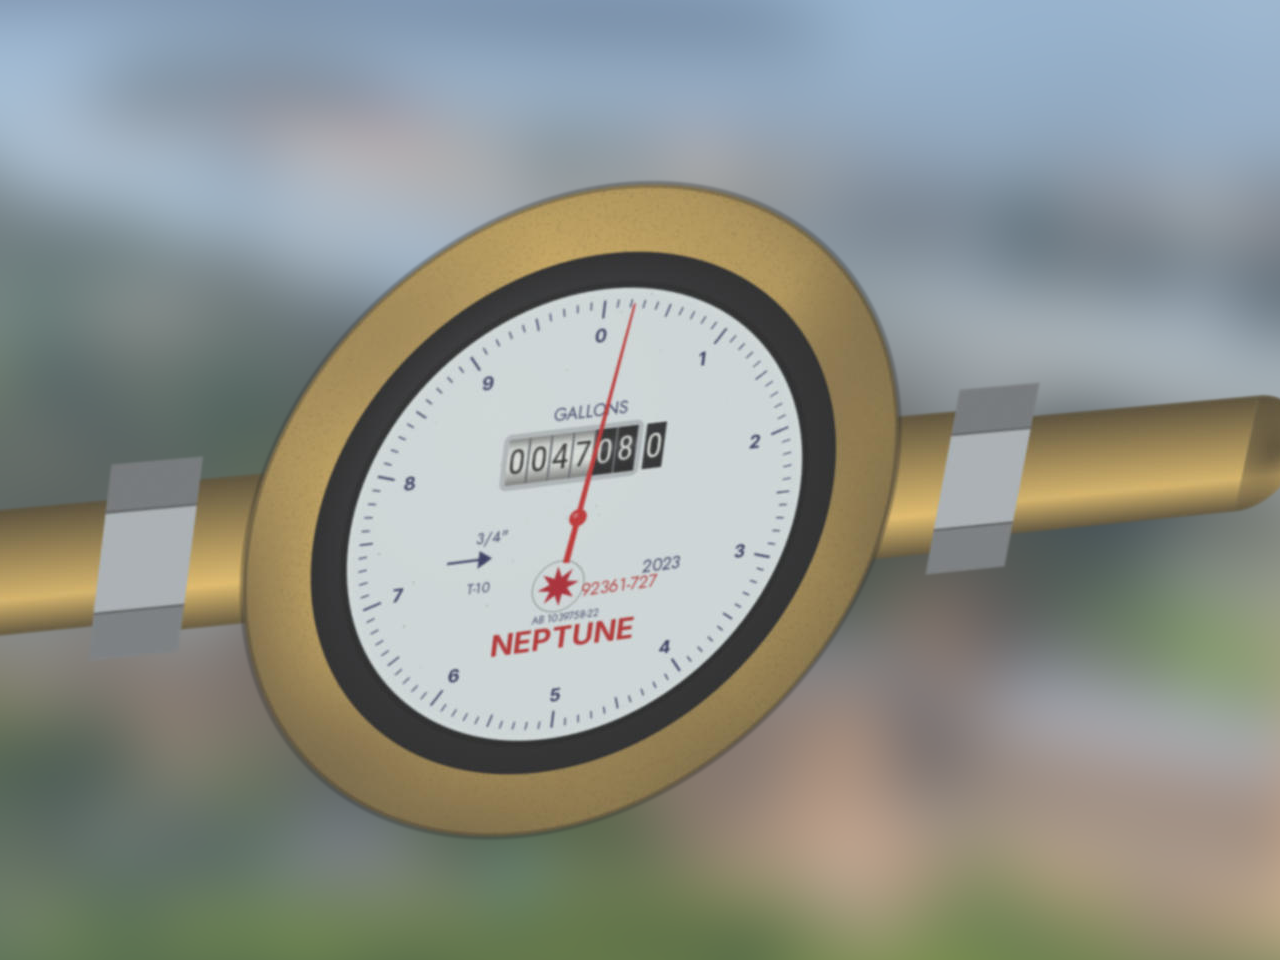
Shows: 47080.2 gal
